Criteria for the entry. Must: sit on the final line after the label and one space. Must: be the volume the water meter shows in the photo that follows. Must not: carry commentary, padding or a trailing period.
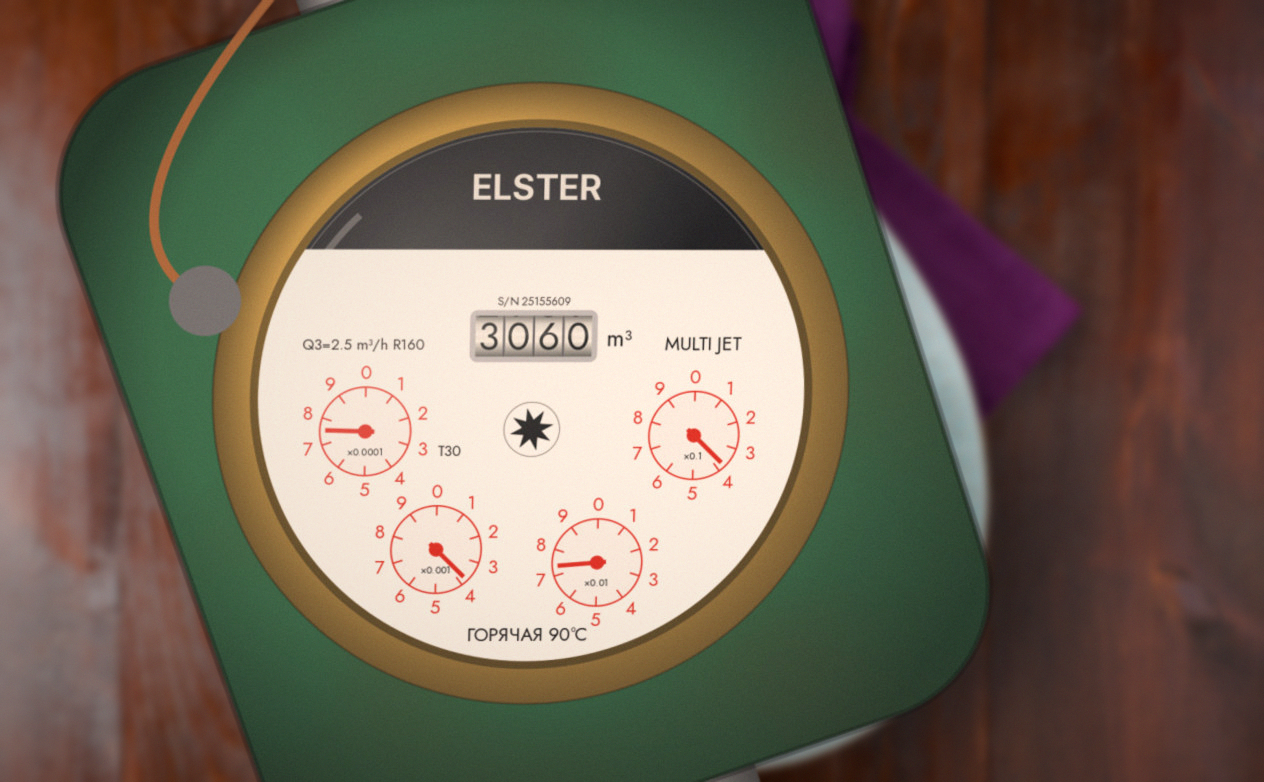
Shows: 3060.3737 m³
